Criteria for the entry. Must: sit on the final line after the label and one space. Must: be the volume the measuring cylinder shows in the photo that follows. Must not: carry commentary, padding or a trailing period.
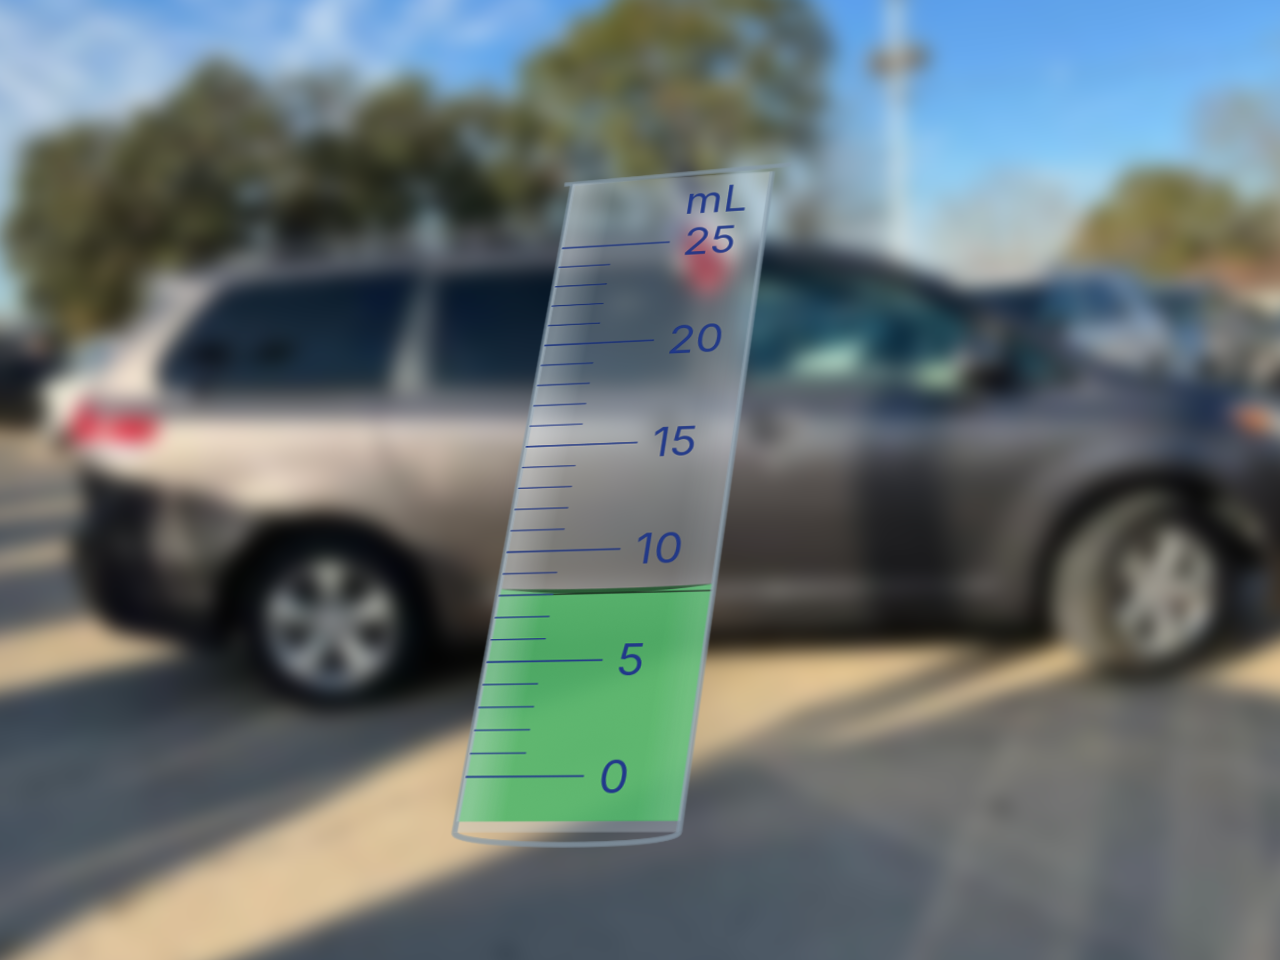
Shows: 8 mL
